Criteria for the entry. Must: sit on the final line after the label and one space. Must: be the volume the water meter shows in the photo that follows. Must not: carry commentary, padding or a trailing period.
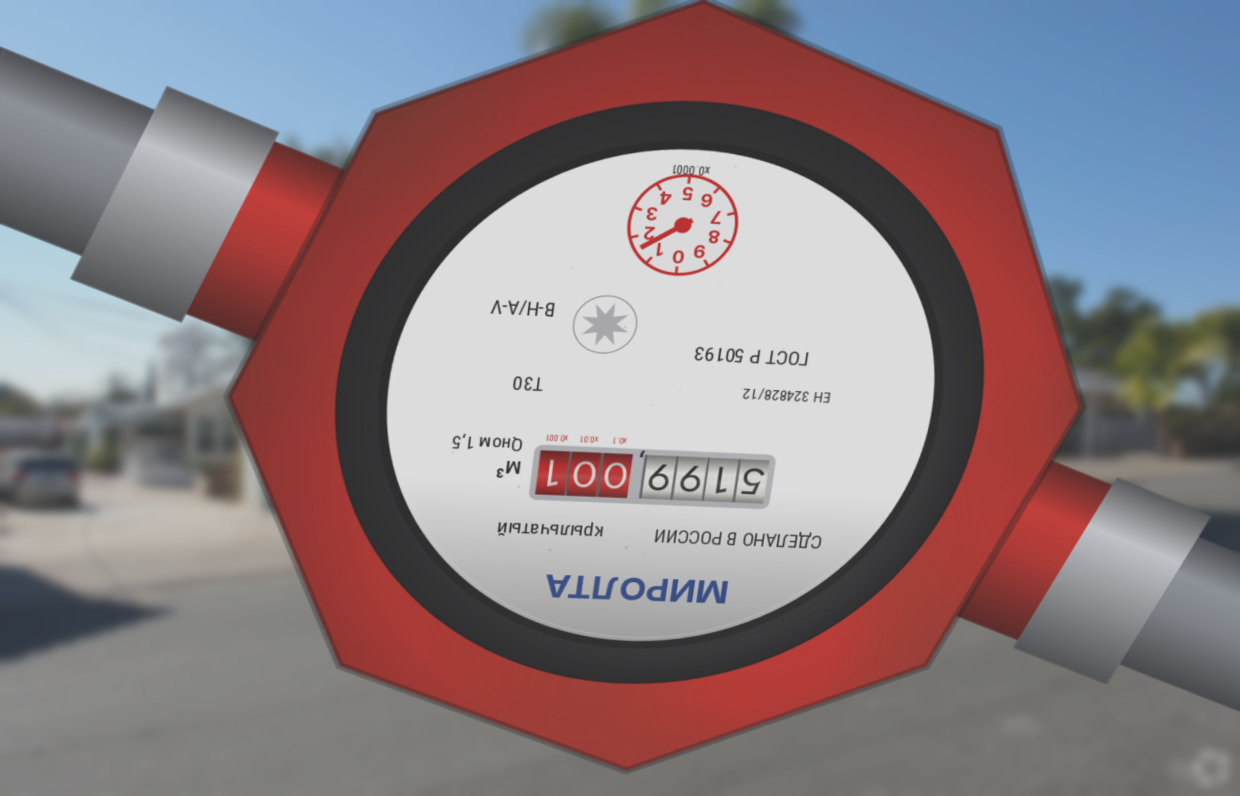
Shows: 5199.0011 m³
